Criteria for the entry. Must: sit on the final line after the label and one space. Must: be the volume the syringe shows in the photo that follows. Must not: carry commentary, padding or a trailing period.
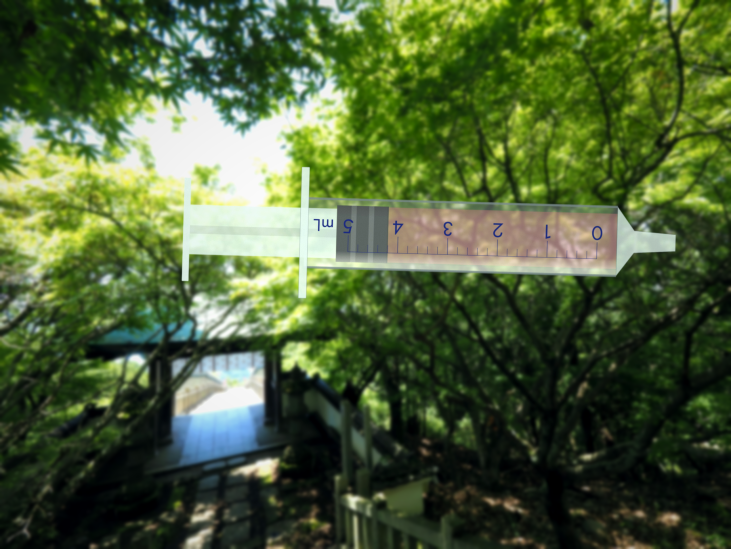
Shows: 4.2 mL
